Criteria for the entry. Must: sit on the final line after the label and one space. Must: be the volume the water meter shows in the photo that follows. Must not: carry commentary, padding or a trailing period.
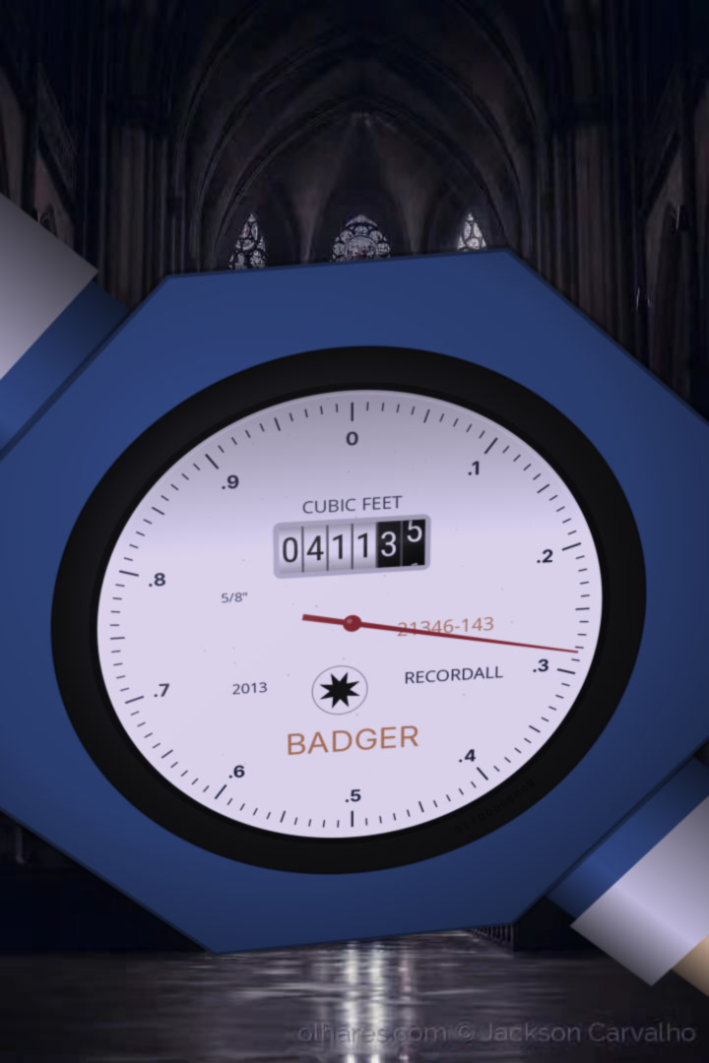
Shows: 41135.28 ft³
